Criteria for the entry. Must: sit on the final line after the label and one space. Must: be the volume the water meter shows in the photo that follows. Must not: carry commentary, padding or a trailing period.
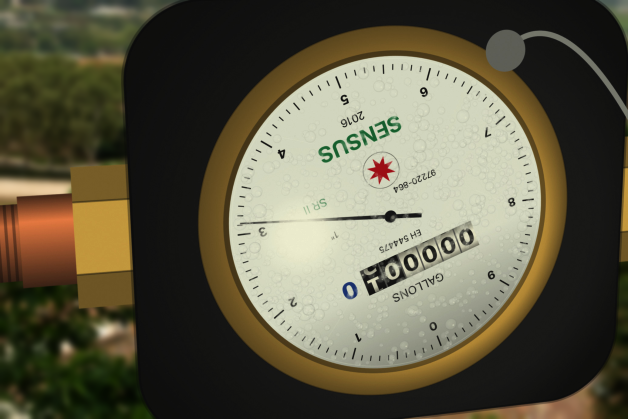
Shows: 13.1 gal
